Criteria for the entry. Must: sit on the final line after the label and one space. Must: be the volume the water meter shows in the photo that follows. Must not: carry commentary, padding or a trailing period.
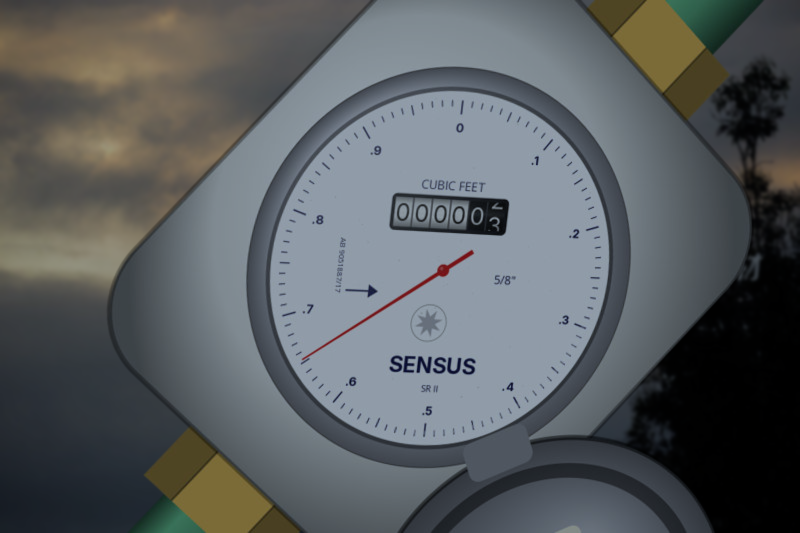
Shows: 2.65 ft³
